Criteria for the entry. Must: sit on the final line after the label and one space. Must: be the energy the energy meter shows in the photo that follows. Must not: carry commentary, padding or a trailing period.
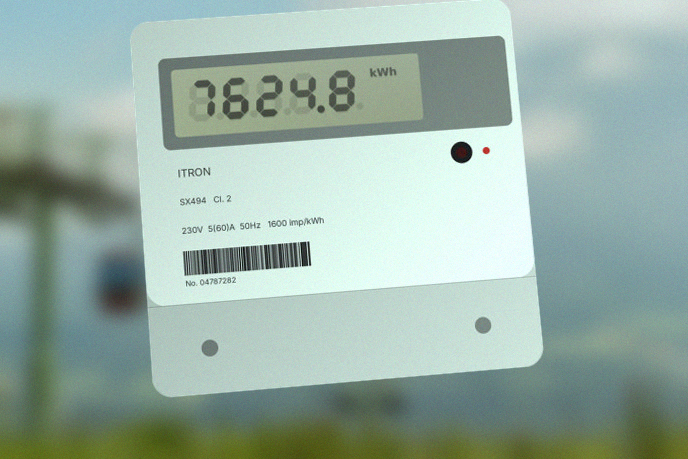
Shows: 7624.8 kWh
